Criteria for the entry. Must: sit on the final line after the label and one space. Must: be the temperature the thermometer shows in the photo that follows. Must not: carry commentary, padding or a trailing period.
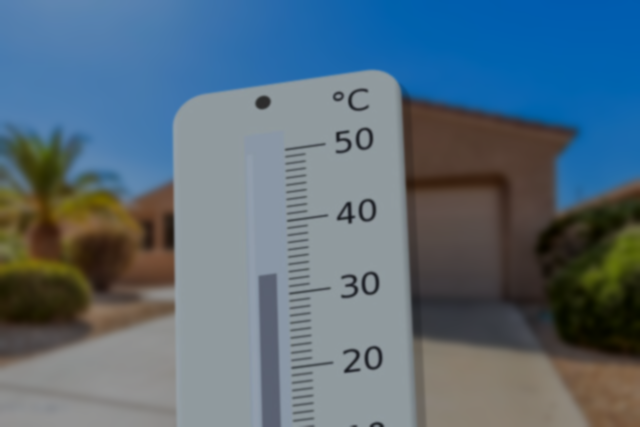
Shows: 33 °C
